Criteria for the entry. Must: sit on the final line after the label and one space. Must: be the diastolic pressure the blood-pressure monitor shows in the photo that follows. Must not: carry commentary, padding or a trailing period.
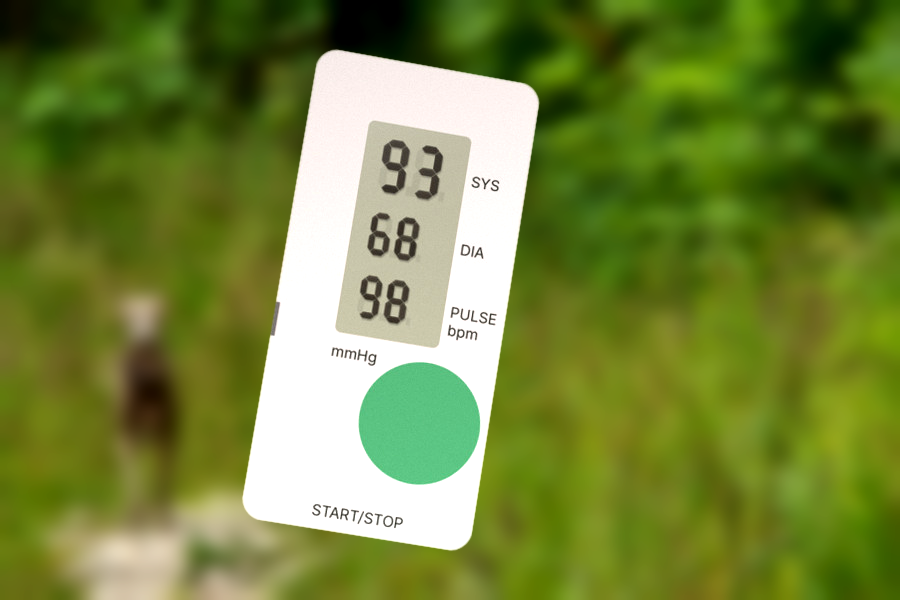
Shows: 68 mmHg
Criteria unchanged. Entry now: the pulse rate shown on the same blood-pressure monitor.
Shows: 98 bpm
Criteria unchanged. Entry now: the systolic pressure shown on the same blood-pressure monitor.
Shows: 93 mmHg
